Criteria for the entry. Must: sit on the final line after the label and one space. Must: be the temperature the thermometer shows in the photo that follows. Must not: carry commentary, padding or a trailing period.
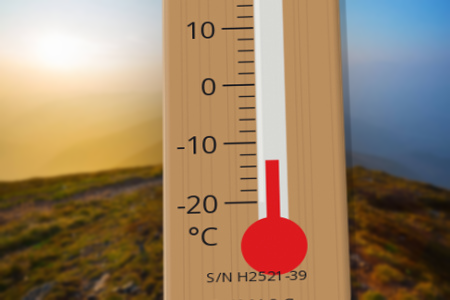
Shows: -13 °C
